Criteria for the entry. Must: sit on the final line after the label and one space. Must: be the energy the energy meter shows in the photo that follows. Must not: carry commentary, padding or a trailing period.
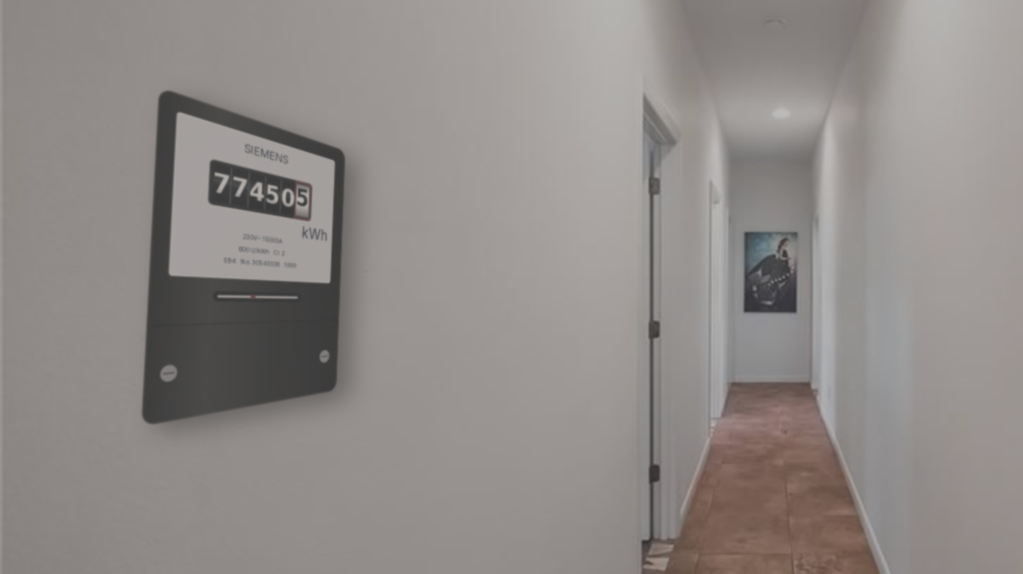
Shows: 77450.5 kWh
